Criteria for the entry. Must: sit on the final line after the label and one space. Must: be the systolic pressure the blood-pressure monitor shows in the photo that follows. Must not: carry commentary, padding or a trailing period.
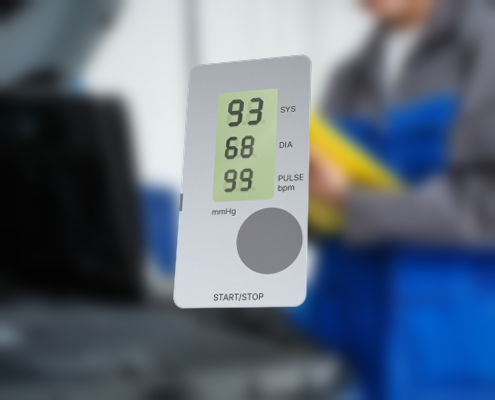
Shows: 93 mmHg
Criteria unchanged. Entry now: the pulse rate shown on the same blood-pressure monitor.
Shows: 99 bpm
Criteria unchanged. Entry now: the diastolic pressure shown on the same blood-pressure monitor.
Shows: 68 mmHg
